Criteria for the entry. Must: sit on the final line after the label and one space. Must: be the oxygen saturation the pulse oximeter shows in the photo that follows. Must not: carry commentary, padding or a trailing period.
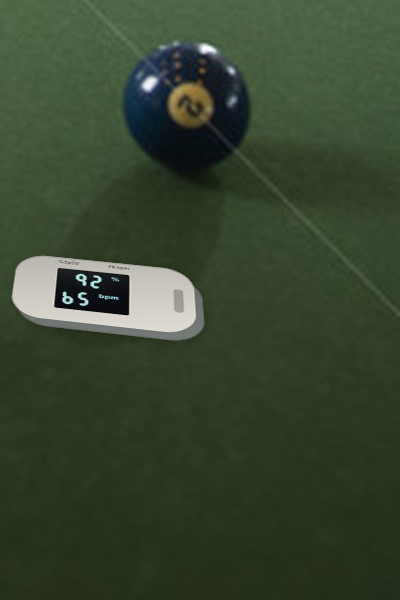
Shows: 92 %
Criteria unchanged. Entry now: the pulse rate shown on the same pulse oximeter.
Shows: 65 bpm
